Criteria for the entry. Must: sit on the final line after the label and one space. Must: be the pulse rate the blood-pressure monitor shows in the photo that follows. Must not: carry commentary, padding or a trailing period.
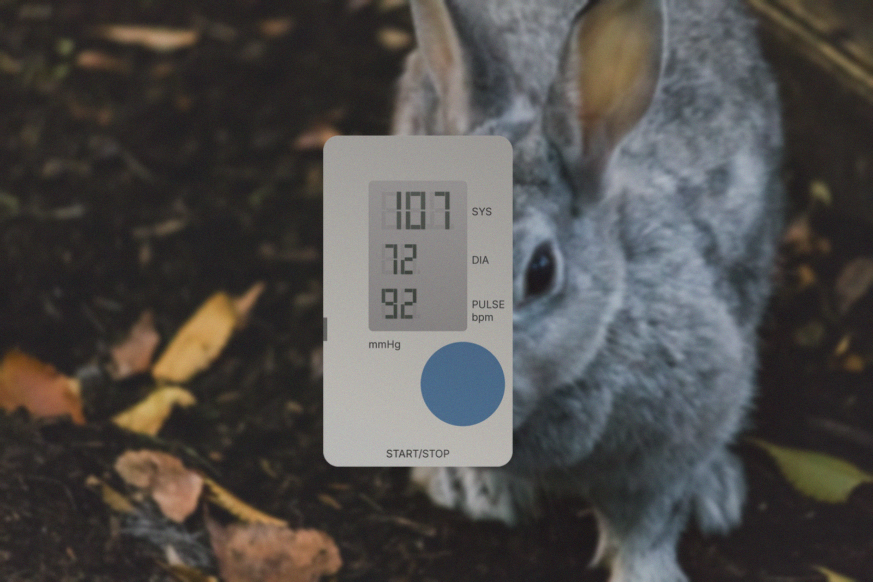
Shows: 92 bpm
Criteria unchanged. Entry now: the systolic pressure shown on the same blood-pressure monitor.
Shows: 107 mmHg
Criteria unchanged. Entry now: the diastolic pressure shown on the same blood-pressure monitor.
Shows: 72 mmHg
